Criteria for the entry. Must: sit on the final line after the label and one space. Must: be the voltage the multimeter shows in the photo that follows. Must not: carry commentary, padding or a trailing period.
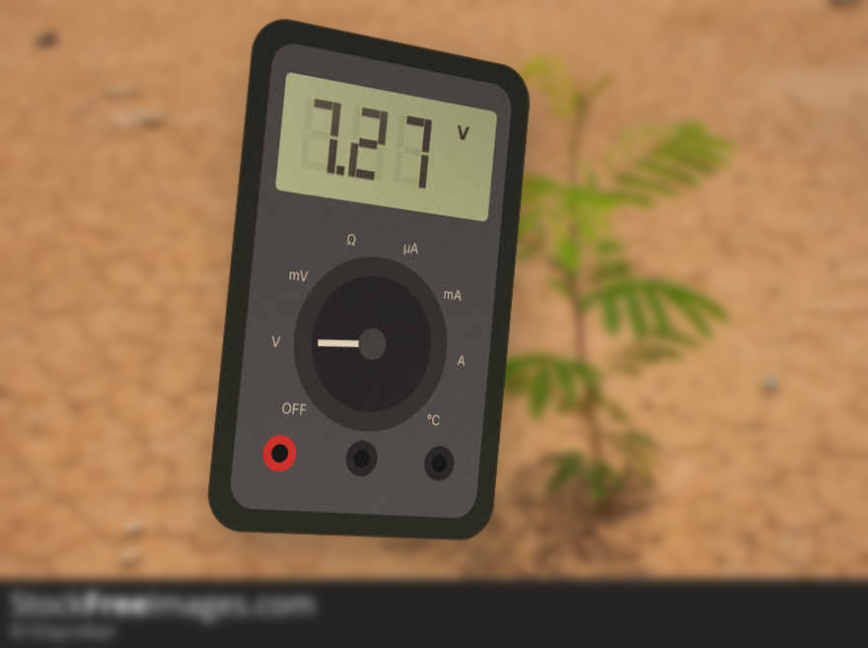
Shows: 7.27 V
